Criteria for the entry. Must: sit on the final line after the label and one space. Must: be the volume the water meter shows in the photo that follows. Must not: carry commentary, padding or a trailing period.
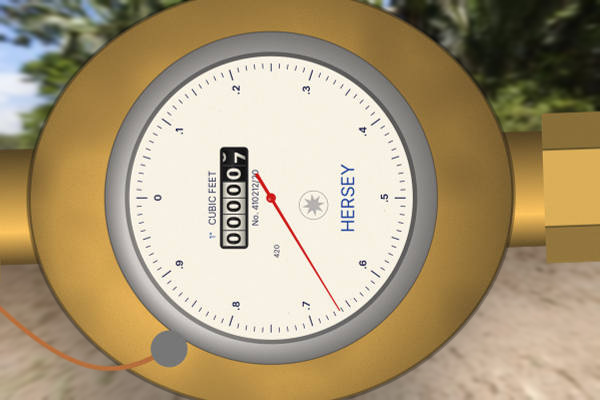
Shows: 6.66 ft³
